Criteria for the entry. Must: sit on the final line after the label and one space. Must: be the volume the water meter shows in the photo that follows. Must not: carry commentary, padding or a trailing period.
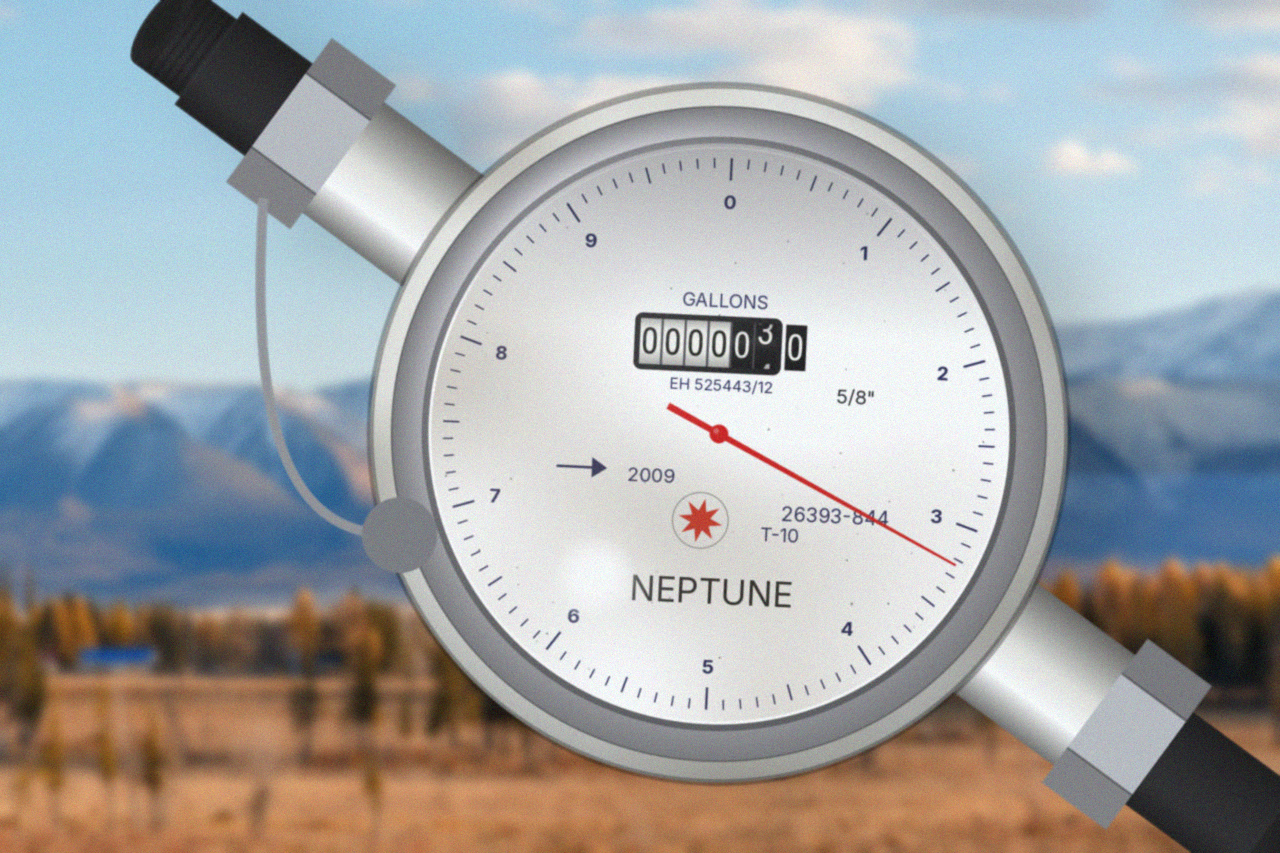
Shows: 33.2 gal
